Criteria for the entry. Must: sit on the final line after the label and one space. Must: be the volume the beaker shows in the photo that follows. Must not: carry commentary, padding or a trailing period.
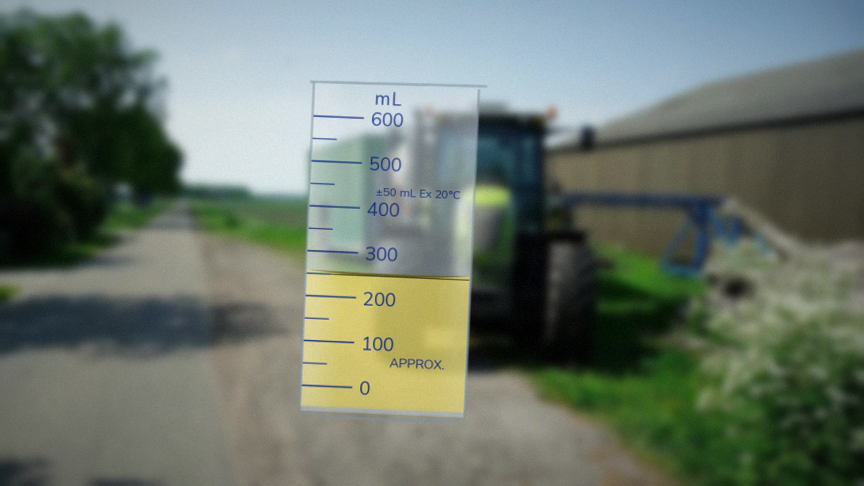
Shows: 250 mL
